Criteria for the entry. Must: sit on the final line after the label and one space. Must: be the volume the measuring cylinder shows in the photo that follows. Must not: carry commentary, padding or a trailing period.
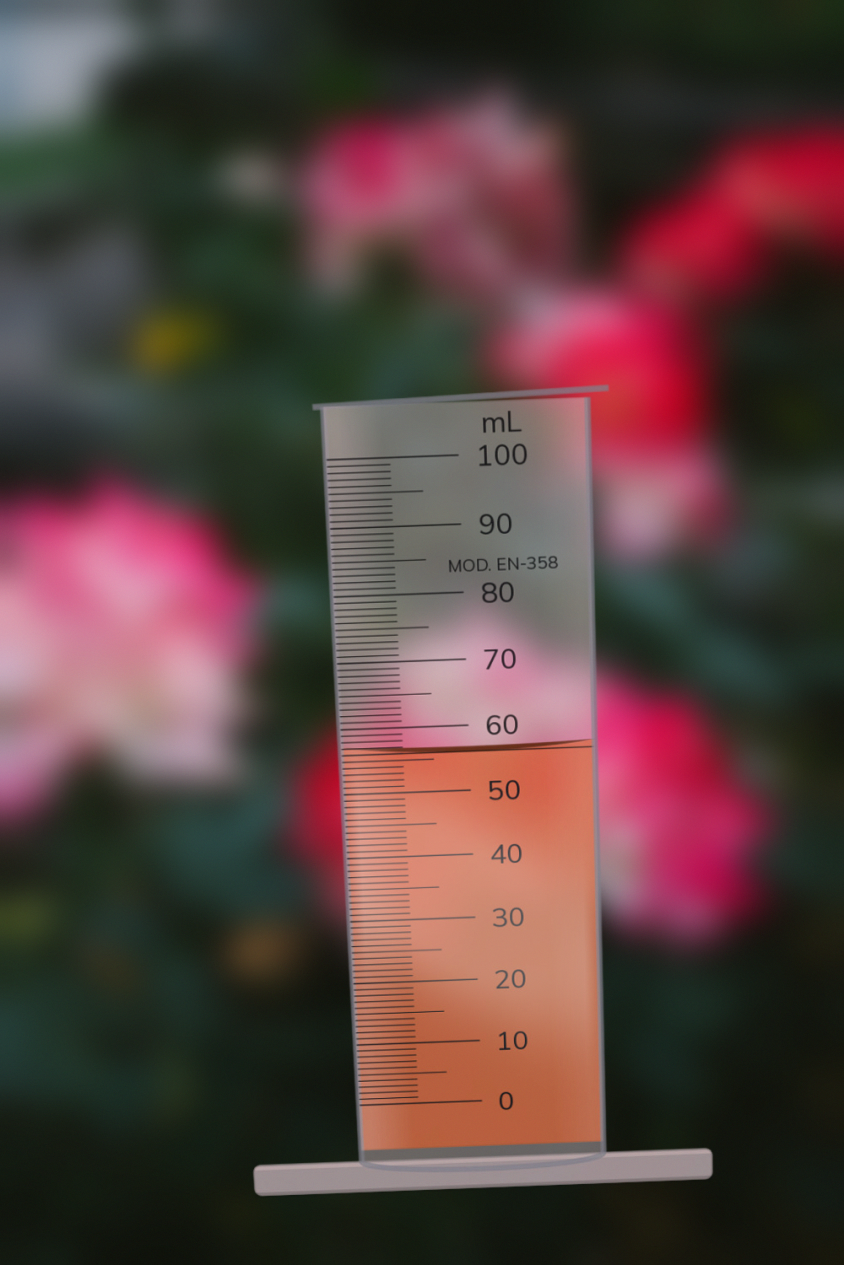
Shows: 56 mL
